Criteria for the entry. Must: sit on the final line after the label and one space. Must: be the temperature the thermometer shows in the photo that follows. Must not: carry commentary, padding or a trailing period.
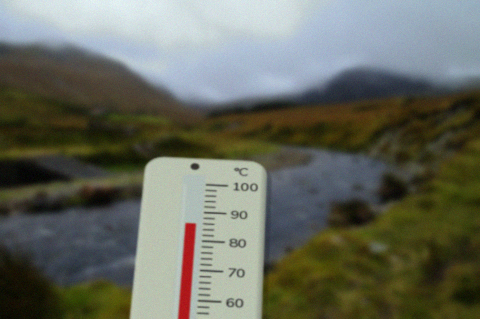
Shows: 86 °C
